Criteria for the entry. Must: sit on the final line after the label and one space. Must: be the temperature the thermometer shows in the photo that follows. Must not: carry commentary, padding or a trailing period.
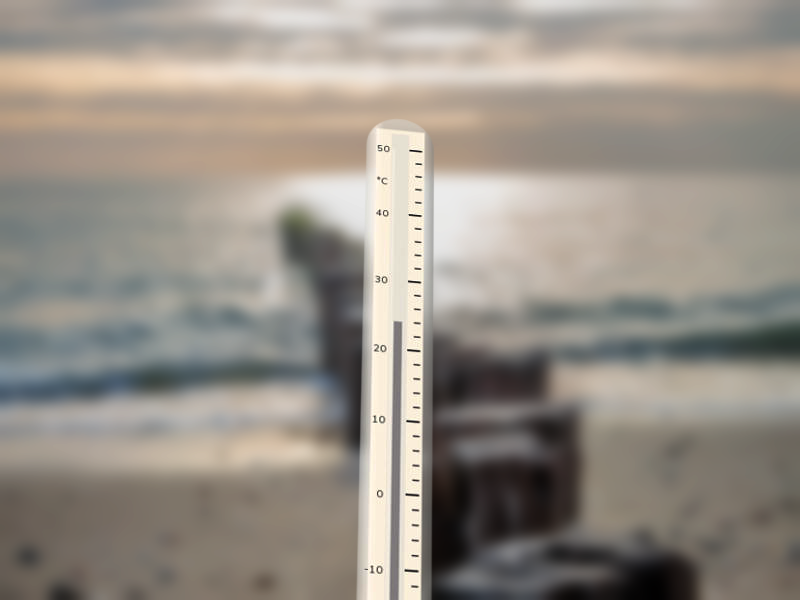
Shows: 24 °C
